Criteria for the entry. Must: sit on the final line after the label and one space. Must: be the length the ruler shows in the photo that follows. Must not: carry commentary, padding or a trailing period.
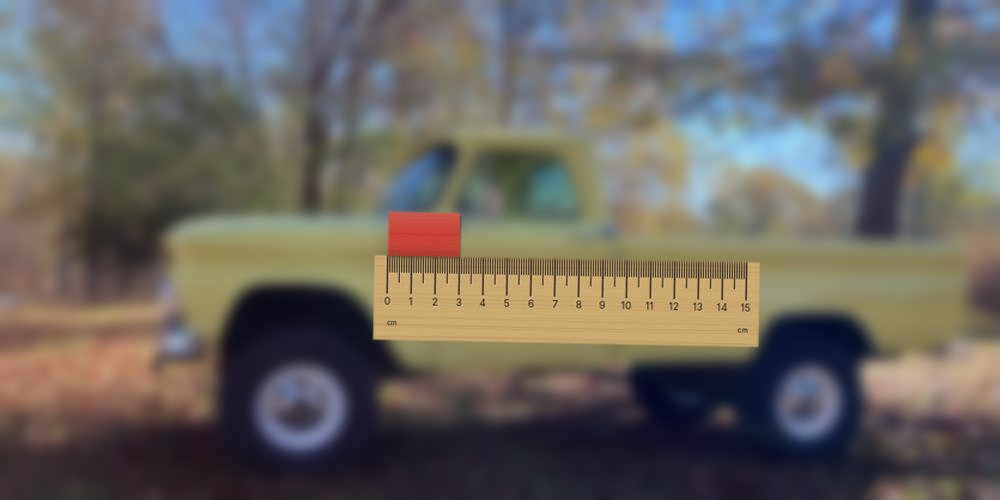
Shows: 3 cm
